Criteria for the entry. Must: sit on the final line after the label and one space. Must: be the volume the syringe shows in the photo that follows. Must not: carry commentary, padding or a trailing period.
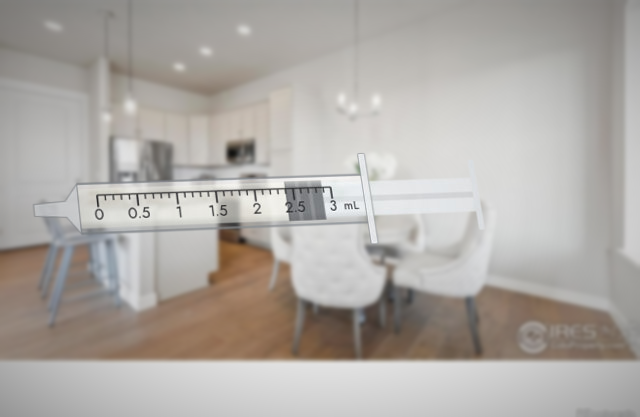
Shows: 2.4 mL
